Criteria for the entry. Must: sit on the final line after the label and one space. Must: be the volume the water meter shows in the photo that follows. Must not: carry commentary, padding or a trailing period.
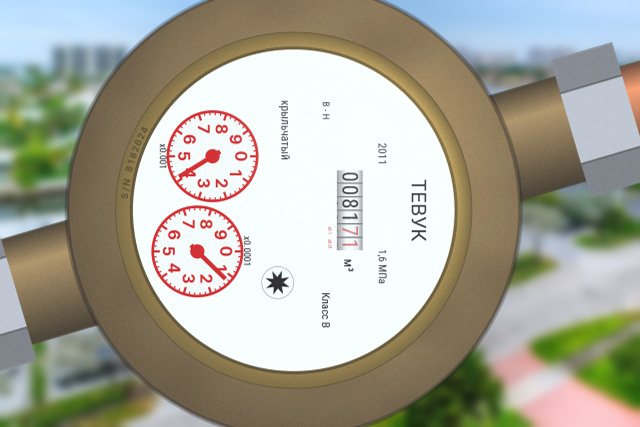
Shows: 81.7141 m³
